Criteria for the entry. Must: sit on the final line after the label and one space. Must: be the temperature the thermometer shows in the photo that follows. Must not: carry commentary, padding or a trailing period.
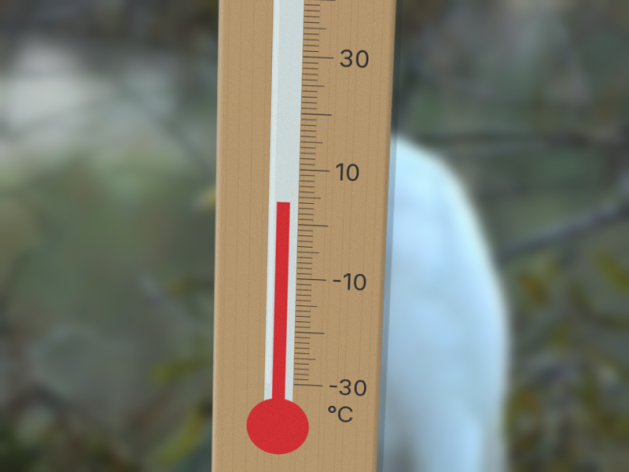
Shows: 4 °C
